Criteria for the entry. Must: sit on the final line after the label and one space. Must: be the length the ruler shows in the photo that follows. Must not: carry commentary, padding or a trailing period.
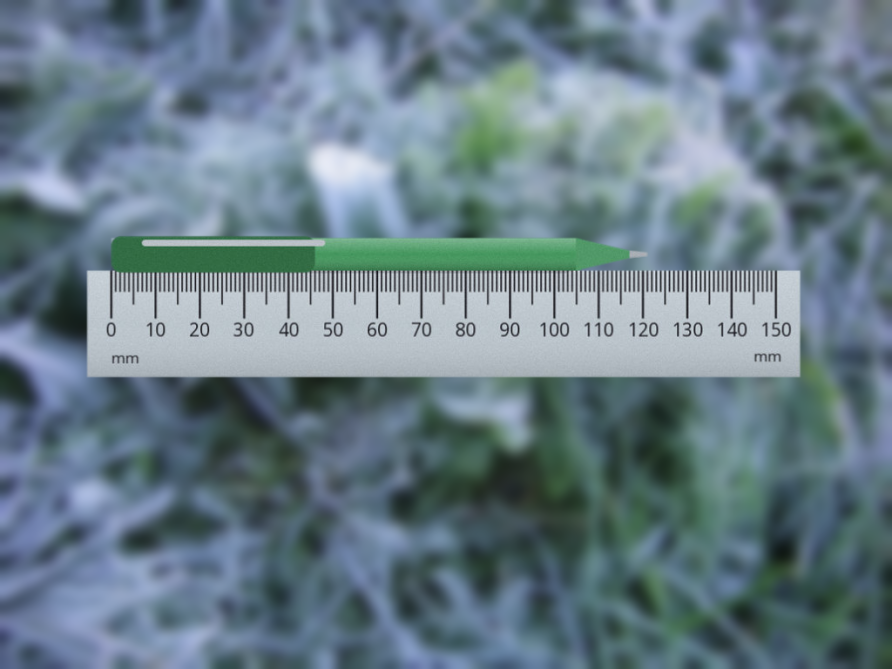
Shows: 121 mm
